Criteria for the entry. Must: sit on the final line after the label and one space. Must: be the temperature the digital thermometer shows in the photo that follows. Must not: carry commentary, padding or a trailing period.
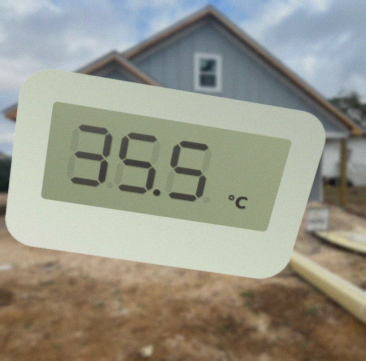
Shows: 35.5 °C
